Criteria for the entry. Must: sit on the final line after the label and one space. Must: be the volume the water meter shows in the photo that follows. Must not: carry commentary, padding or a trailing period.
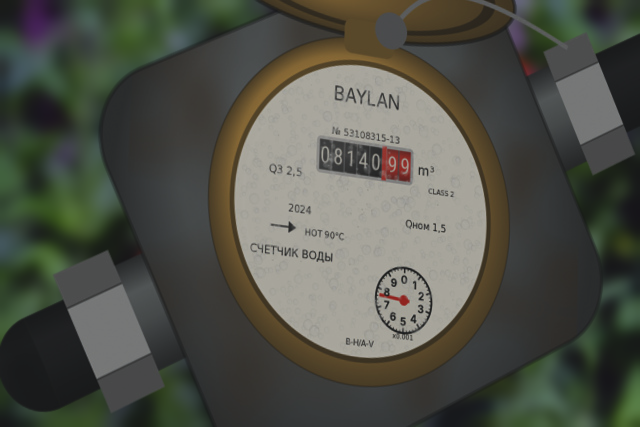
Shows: 8140.997 m³
